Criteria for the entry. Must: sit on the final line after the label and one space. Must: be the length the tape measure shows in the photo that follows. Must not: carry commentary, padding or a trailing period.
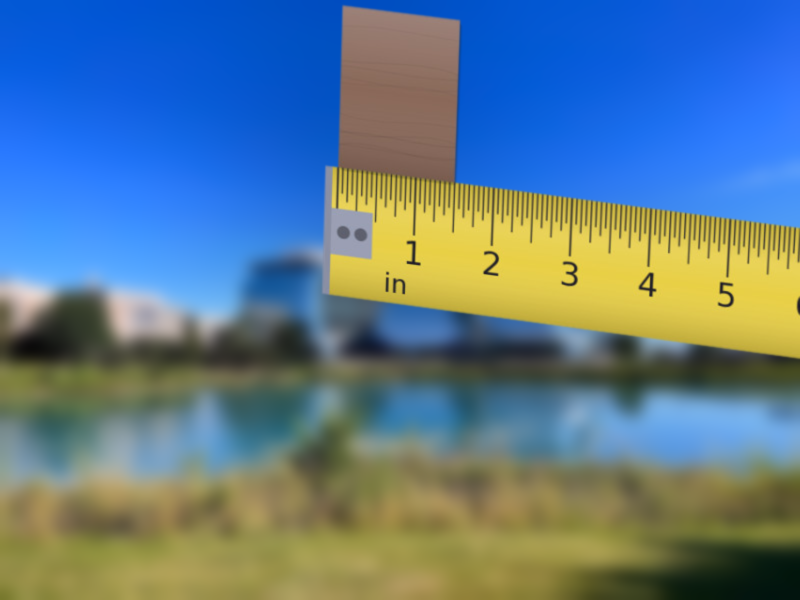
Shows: 1.5 in
